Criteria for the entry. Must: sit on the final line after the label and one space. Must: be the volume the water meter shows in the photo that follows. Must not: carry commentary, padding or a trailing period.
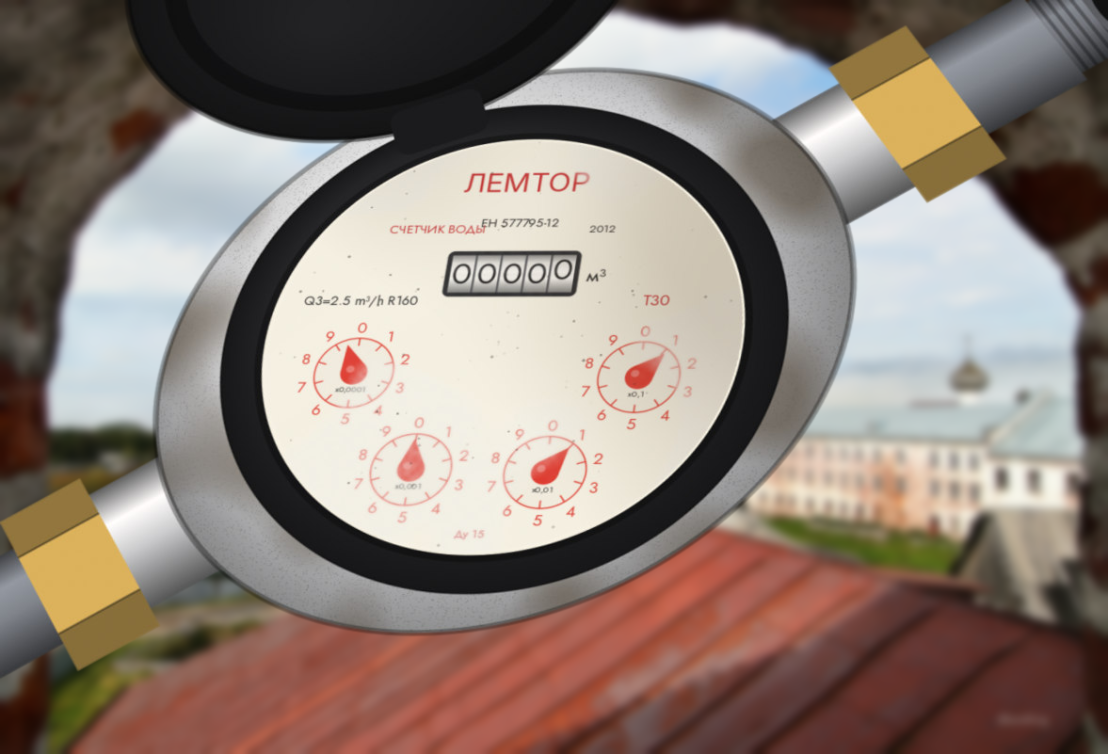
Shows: 0.1099 m³
